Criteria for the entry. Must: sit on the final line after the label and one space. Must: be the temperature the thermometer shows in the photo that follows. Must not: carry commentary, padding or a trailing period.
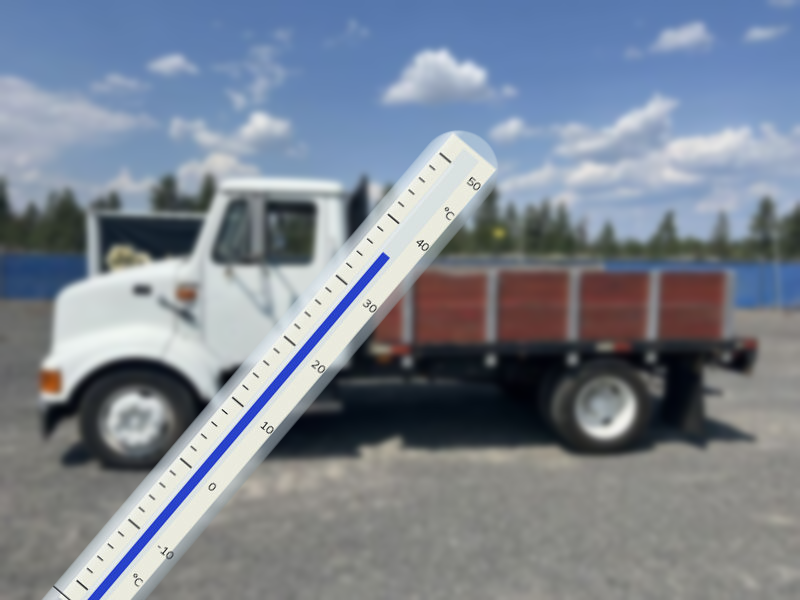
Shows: 36 °C
